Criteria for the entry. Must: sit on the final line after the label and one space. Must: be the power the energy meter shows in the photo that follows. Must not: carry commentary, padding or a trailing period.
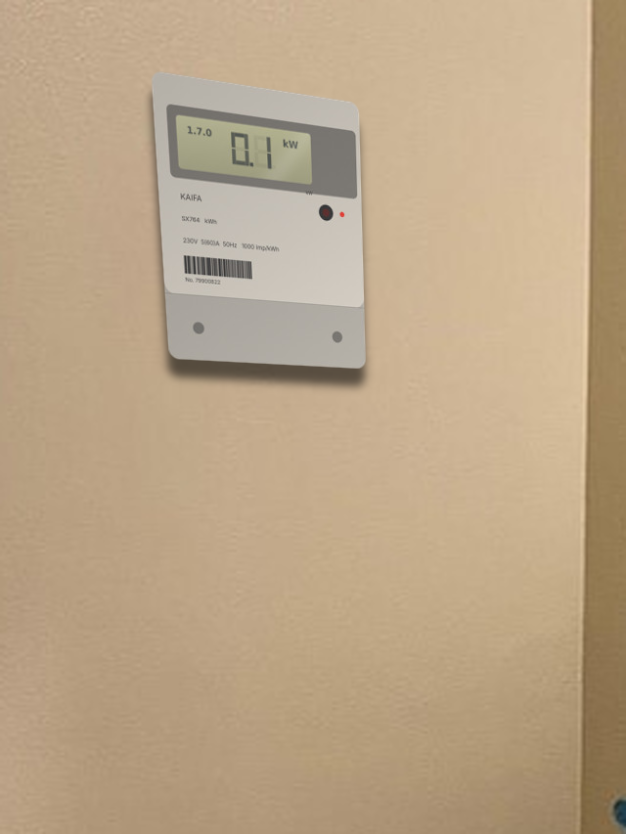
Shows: 0.1 kW
